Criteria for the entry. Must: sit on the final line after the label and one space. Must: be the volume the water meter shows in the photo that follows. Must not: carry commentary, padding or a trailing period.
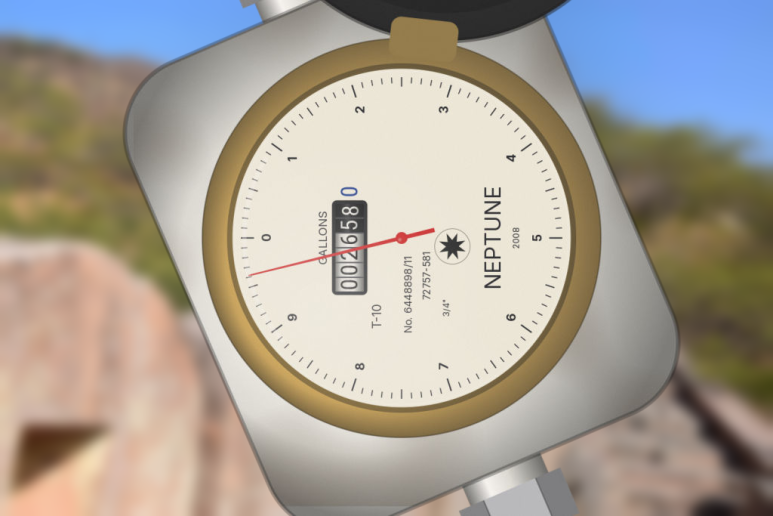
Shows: 26579.6 gal
